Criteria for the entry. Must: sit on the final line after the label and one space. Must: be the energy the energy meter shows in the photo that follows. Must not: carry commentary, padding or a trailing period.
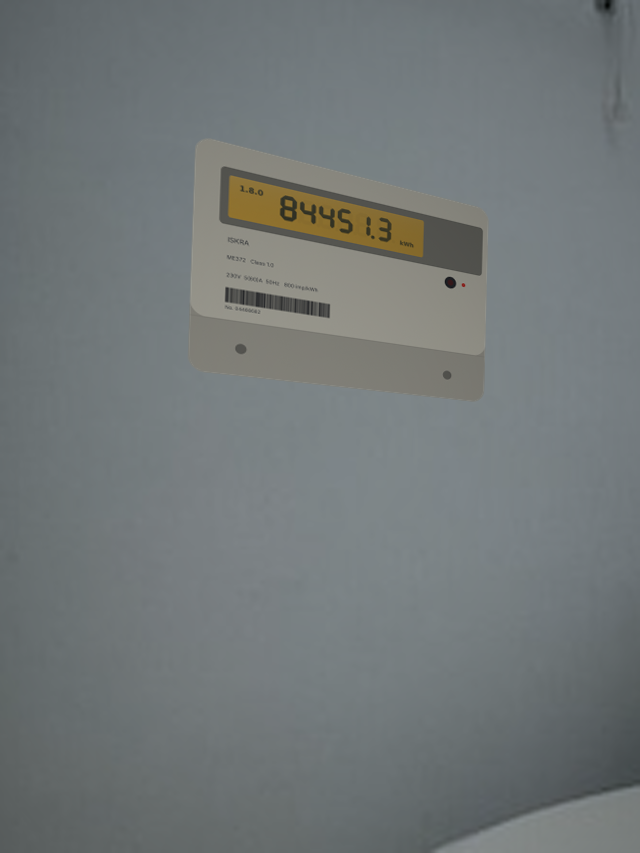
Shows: 84451.3 kWh
